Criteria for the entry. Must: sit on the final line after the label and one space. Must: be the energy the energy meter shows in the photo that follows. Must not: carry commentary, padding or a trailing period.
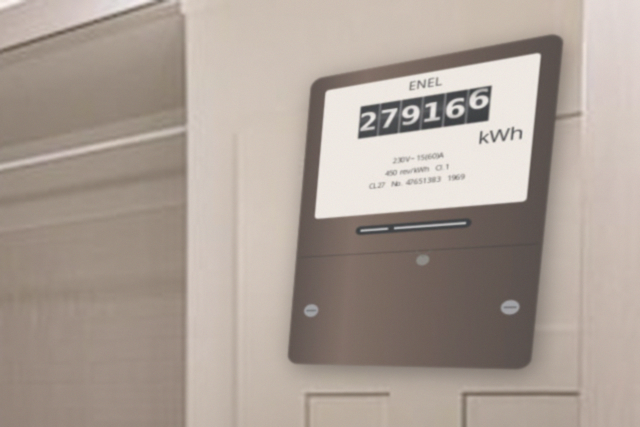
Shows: 279166 kWh
